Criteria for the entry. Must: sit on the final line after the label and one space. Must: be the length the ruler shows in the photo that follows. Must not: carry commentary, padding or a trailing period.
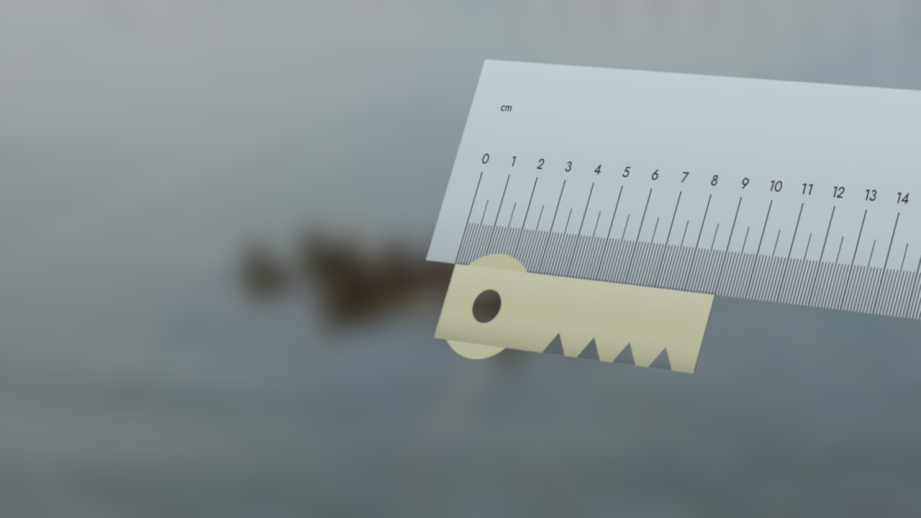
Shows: 9 cm
